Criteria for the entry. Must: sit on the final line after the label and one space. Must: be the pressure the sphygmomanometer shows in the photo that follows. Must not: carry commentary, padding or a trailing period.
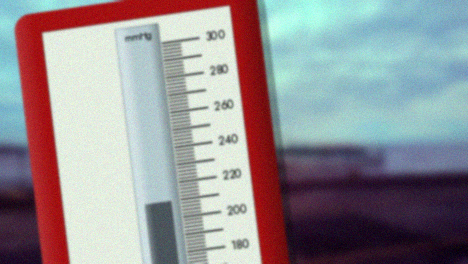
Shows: 210 mmHg
